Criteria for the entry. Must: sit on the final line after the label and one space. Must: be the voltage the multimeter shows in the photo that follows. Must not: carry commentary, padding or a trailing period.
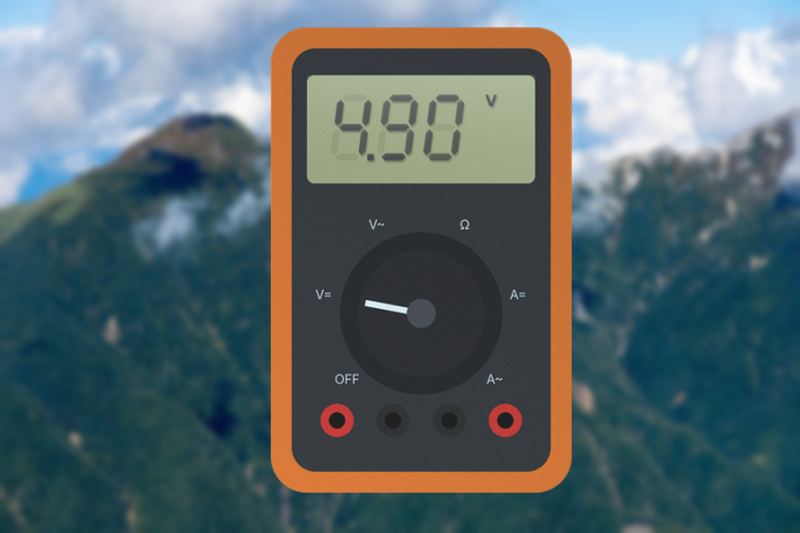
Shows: 4.90 V
